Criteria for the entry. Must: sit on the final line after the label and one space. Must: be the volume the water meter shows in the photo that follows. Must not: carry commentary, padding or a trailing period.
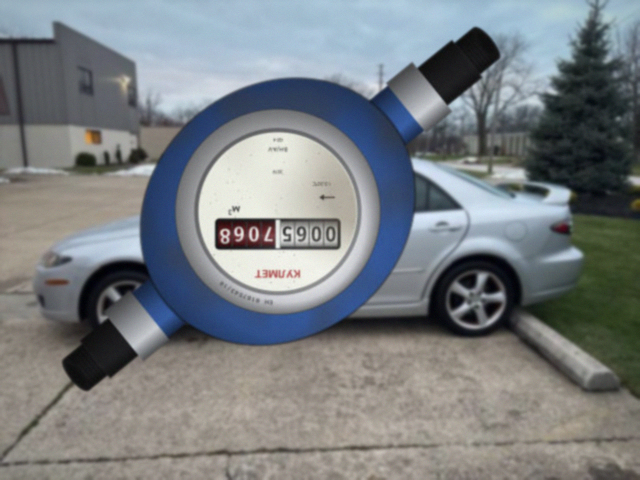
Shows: 65.7068 m³
